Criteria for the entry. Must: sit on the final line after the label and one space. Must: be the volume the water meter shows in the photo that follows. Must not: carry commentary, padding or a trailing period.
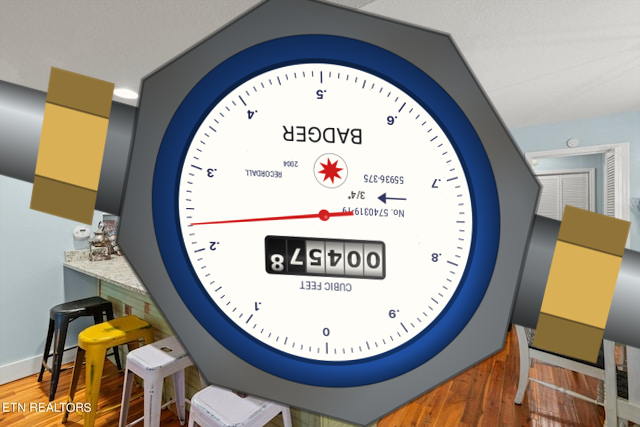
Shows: 4578.23 ft³
